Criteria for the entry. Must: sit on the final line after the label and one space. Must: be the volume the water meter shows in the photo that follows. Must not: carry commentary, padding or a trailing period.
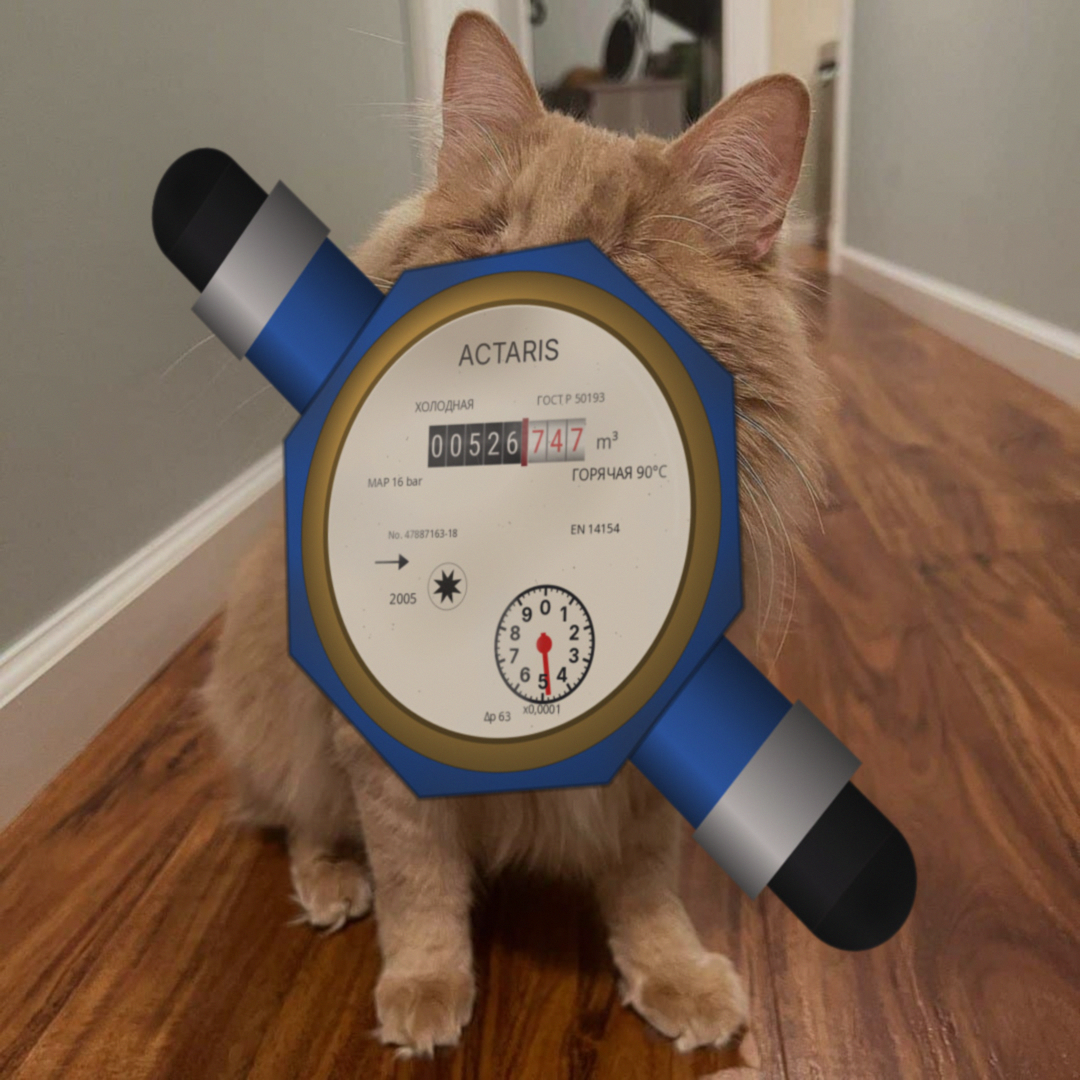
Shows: 526.7474 m³
